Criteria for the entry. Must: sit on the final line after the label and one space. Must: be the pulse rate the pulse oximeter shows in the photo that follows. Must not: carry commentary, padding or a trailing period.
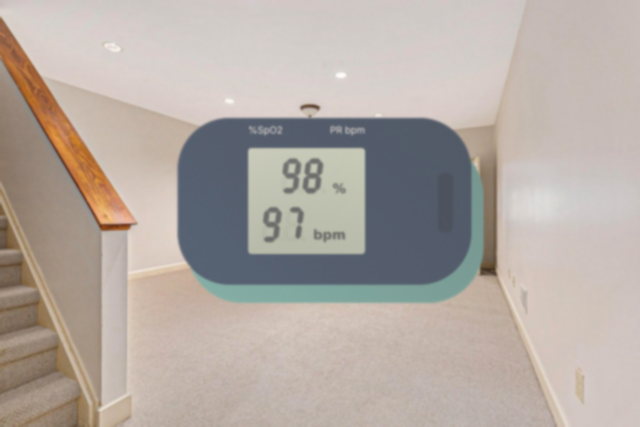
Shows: 97 bpm
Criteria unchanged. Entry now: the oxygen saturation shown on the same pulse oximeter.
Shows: 98 %
